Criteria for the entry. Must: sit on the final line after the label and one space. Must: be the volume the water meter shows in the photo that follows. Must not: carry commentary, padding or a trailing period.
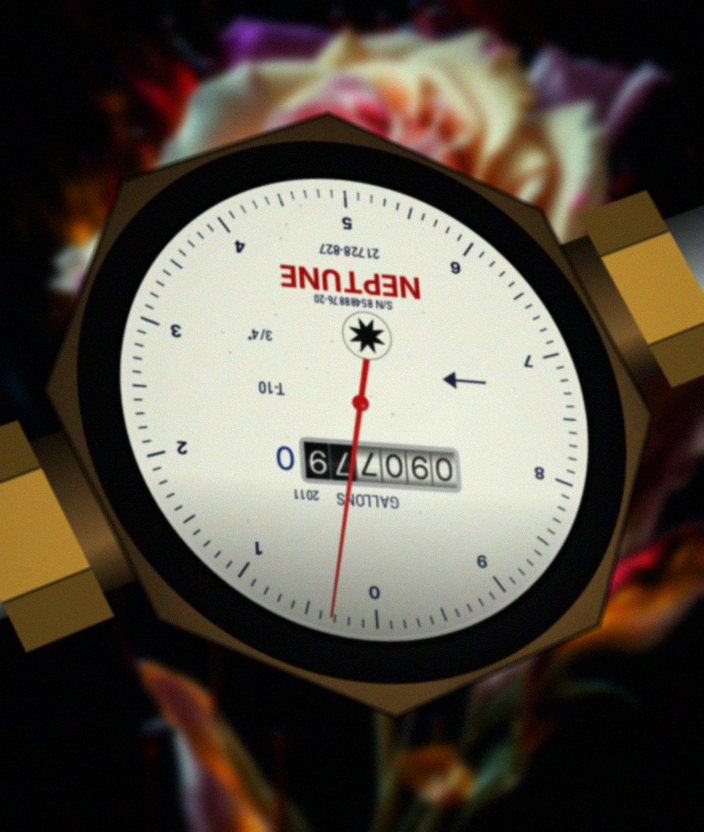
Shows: 907790.3 gal
